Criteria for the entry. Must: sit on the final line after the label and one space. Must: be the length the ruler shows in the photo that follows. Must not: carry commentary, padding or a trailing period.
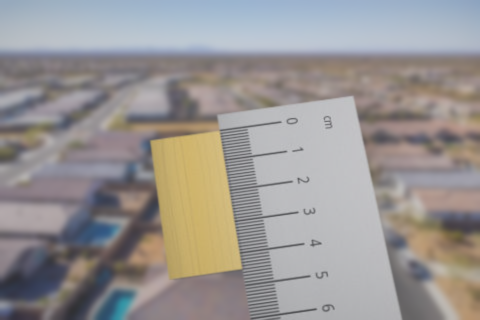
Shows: 4.5 cm
